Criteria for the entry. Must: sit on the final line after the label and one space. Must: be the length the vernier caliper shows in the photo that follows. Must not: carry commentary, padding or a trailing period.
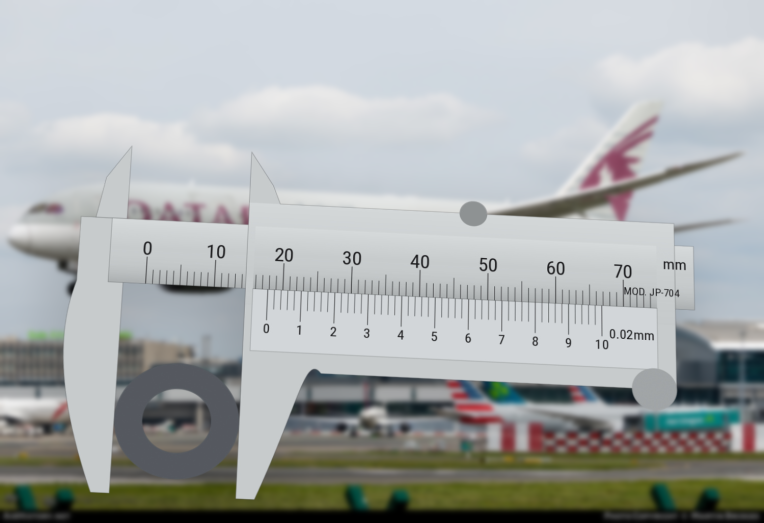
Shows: 17.8 mm
